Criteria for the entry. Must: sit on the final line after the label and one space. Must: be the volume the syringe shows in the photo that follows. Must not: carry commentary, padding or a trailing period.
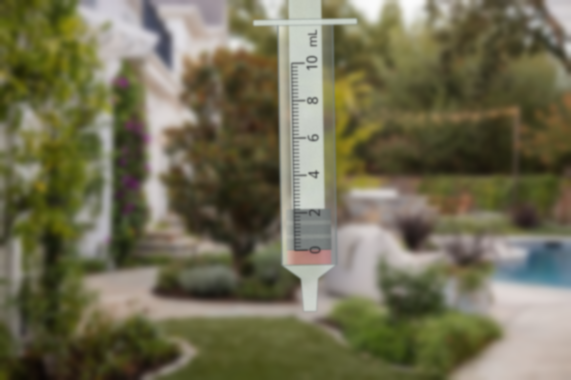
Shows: 0 mL
